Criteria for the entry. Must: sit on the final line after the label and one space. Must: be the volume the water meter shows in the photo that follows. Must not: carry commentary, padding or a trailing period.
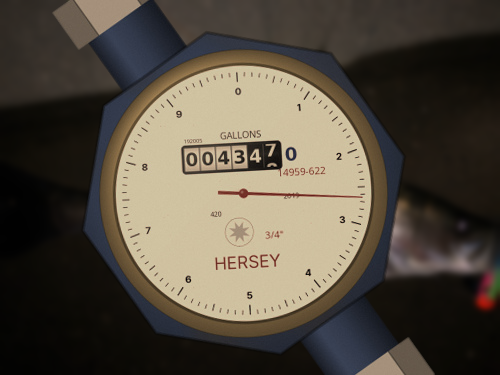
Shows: 43472.6 gal
